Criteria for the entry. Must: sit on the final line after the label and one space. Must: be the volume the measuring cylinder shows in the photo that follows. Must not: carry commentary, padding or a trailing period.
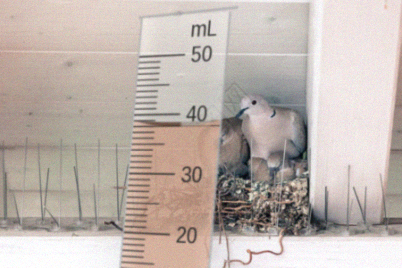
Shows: 38 mL
